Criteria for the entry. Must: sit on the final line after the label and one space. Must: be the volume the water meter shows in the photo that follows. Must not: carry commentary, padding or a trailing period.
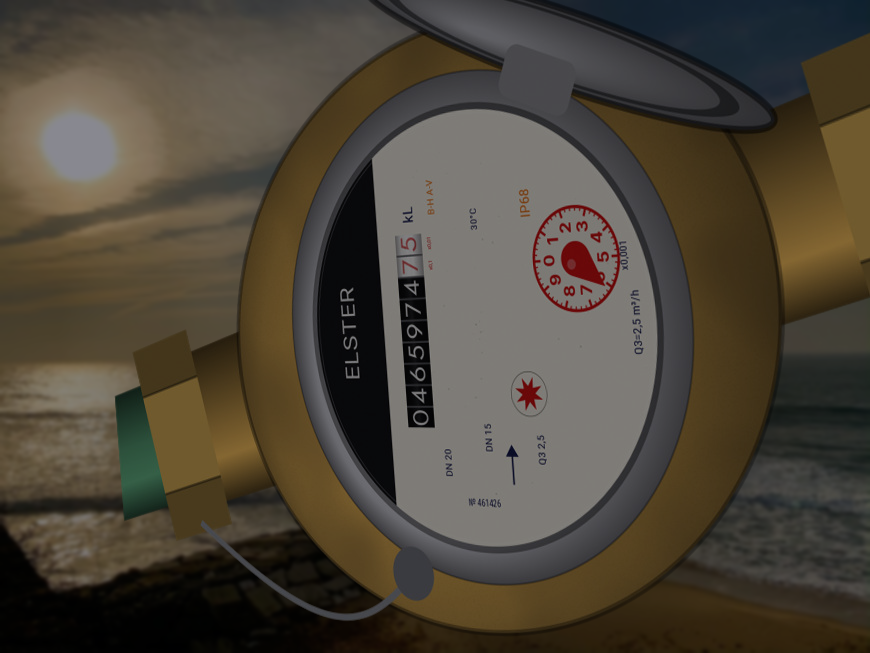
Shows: 465974.756 kL
